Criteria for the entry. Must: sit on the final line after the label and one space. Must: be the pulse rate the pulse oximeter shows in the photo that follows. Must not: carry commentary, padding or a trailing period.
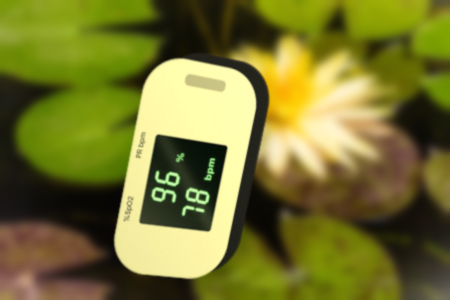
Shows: 78 bpm
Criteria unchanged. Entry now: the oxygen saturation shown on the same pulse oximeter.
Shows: 96 %
